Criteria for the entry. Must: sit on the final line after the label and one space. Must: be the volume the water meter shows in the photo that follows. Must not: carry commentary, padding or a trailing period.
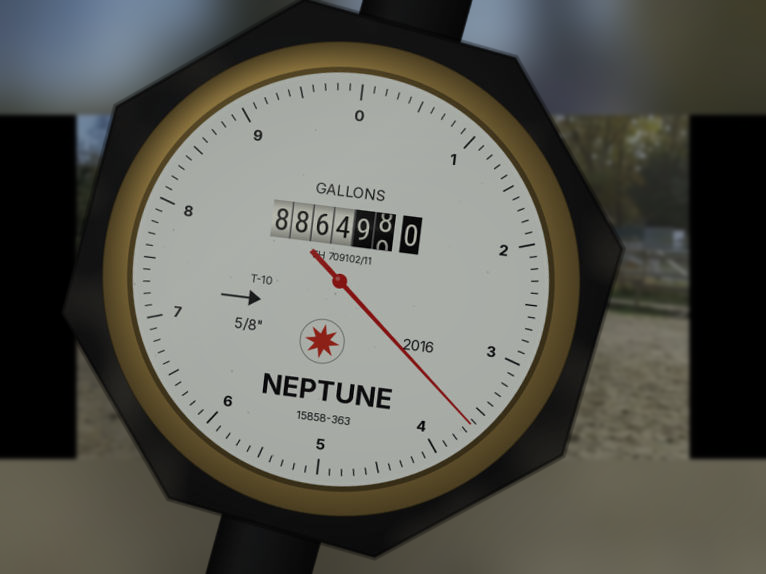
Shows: 8864983.6 gal
